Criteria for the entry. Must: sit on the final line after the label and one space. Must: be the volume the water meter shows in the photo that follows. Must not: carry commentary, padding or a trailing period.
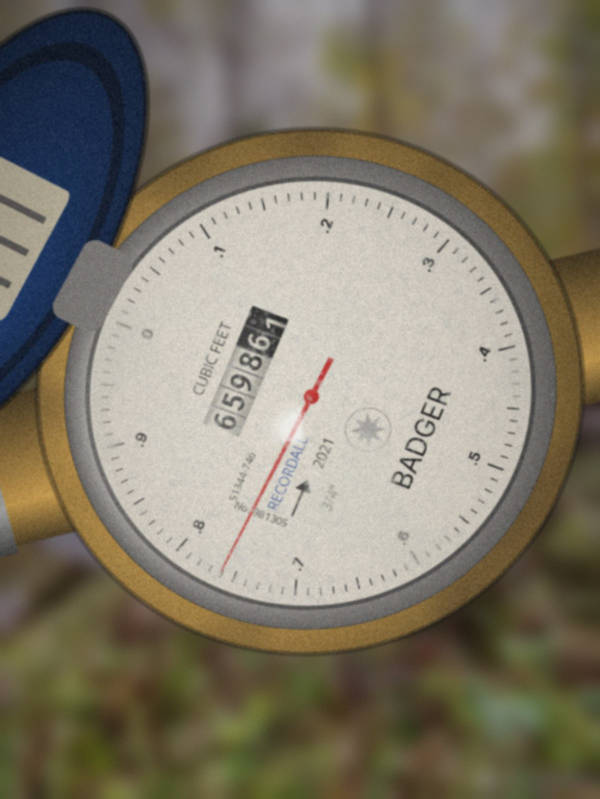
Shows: 659860.76 ft³
